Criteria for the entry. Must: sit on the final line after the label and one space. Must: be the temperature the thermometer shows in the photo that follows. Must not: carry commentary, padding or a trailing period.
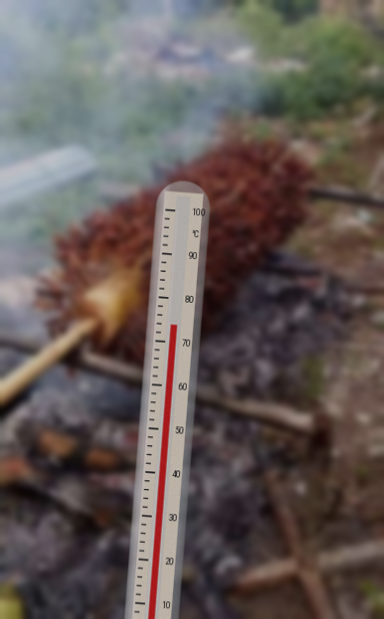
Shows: 74 °C
